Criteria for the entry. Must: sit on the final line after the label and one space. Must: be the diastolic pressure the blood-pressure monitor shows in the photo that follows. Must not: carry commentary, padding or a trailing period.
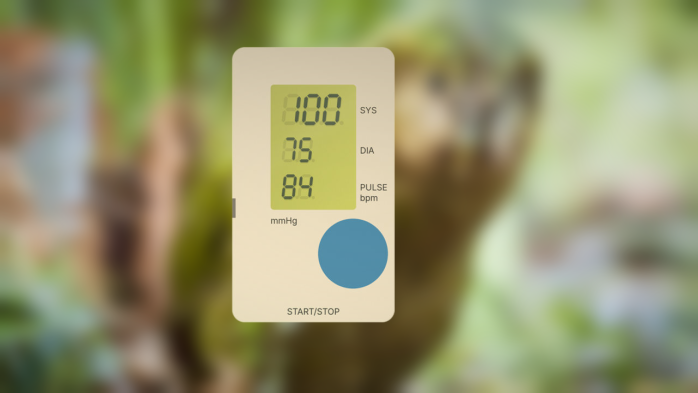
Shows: 75 mmHg
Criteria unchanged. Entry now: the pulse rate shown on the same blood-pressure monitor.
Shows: 84 bpm
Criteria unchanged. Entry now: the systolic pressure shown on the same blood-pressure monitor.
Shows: 100 mmHg
